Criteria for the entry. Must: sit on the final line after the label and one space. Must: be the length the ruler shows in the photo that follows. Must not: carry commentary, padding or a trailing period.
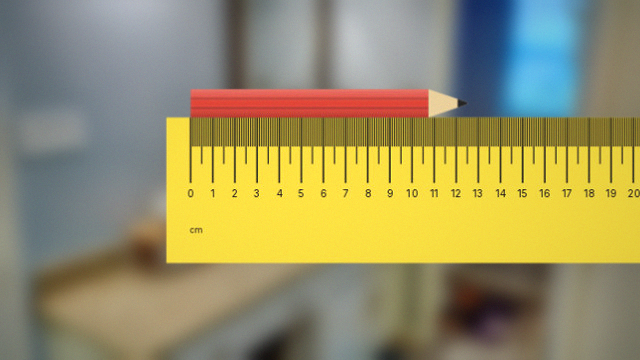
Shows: 12.5 cm
